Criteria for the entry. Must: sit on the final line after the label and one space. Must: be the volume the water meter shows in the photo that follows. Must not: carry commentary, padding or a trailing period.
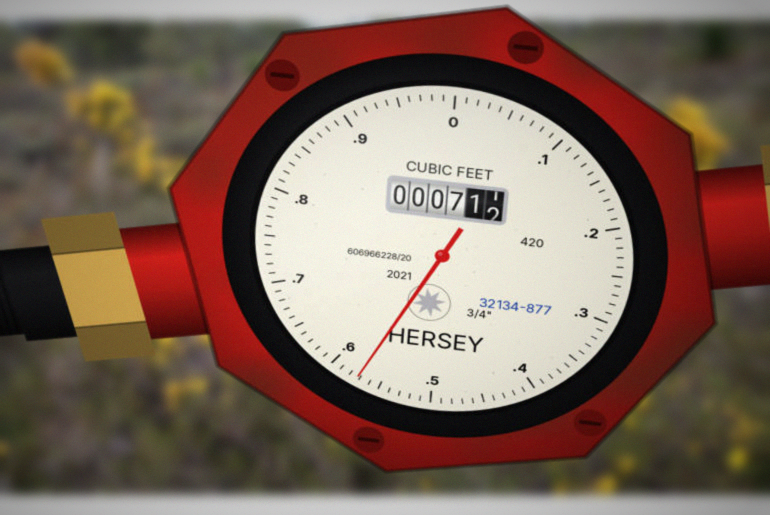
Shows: 711.57 ft³
